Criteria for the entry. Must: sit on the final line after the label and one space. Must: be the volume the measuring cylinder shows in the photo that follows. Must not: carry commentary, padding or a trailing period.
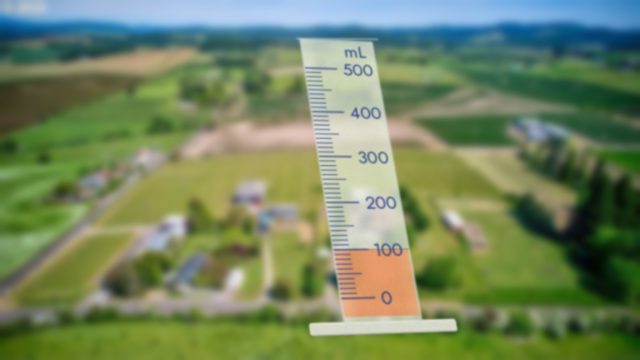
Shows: 100 mL
